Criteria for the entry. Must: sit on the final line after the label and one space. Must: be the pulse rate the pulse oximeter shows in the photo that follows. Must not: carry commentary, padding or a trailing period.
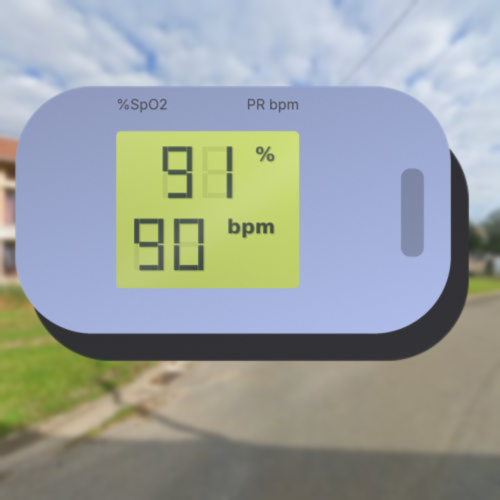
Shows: 90 bpm
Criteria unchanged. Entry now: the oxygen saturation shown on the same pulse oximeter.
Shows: 91 %
